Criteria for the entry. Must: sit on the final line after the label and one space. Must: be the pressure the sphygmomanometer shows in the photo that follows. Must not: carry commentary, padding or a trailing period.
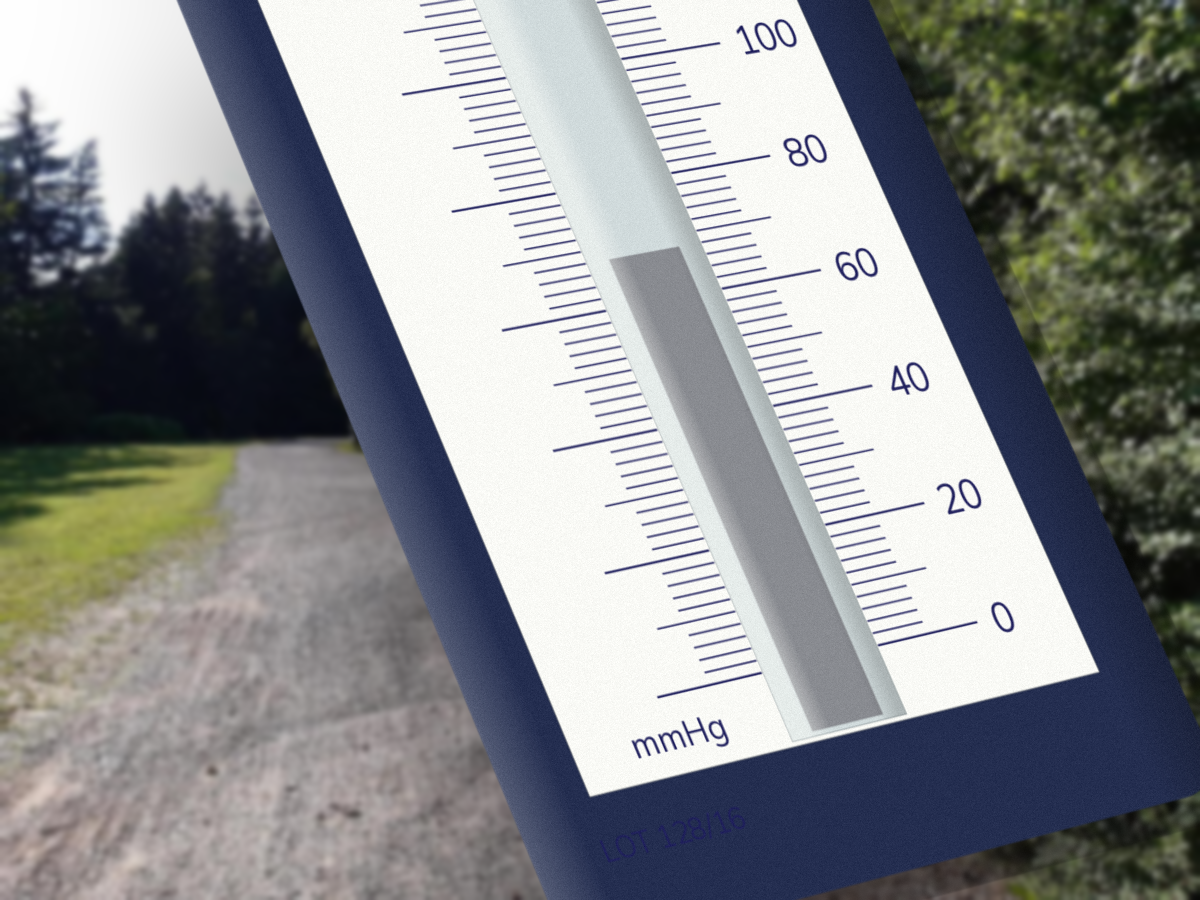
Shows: 68 mmHg
